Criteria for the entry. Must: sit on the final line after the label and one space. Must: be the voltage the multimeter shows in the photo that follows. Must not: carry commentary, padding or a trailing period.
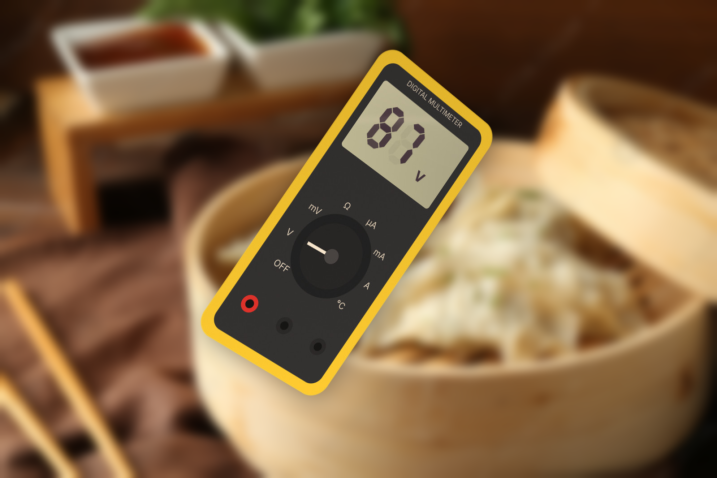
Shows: 87 V
